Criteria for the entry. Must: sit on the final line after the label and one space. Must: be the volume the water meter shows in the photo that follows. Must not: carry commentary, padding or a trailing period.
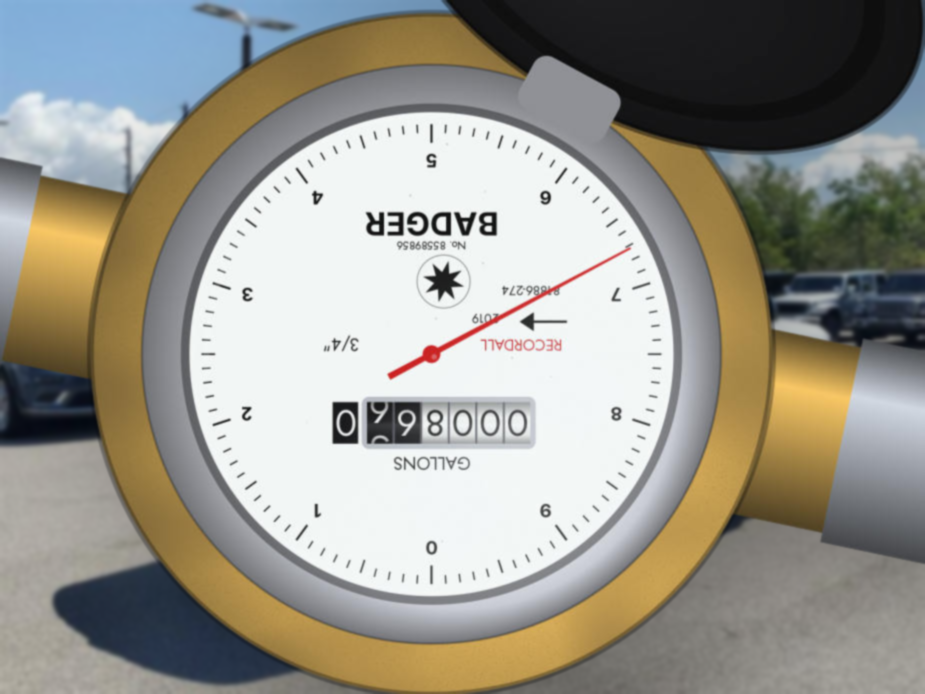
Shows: 8656.7 gal
